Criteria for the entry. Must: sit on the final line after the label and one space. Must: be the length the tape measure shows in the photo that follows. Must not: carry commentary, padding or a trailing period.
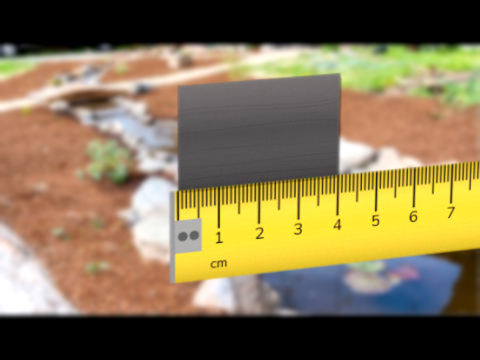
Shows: 4 cm
